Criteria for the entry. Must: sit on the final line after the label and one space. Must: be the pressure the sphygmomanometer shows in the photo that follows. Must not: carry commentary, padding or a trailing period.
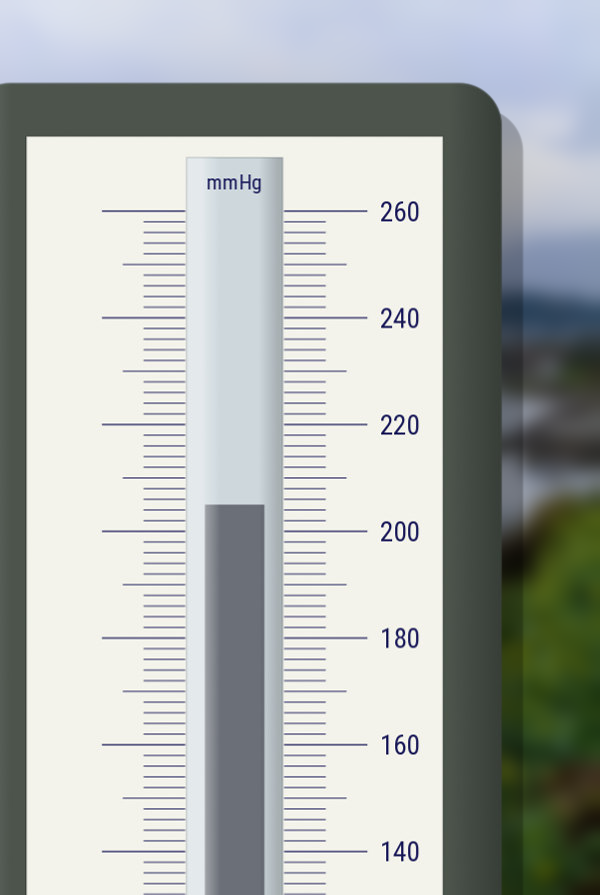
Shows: 205 mmHg
